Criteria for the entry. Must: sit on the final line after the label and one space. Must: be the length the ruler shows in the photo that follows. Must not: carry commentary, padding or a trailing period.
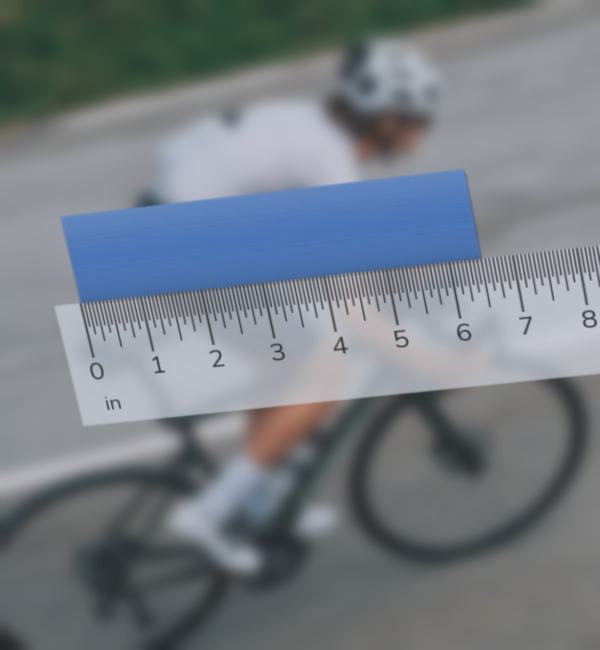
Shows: 6.5 in
